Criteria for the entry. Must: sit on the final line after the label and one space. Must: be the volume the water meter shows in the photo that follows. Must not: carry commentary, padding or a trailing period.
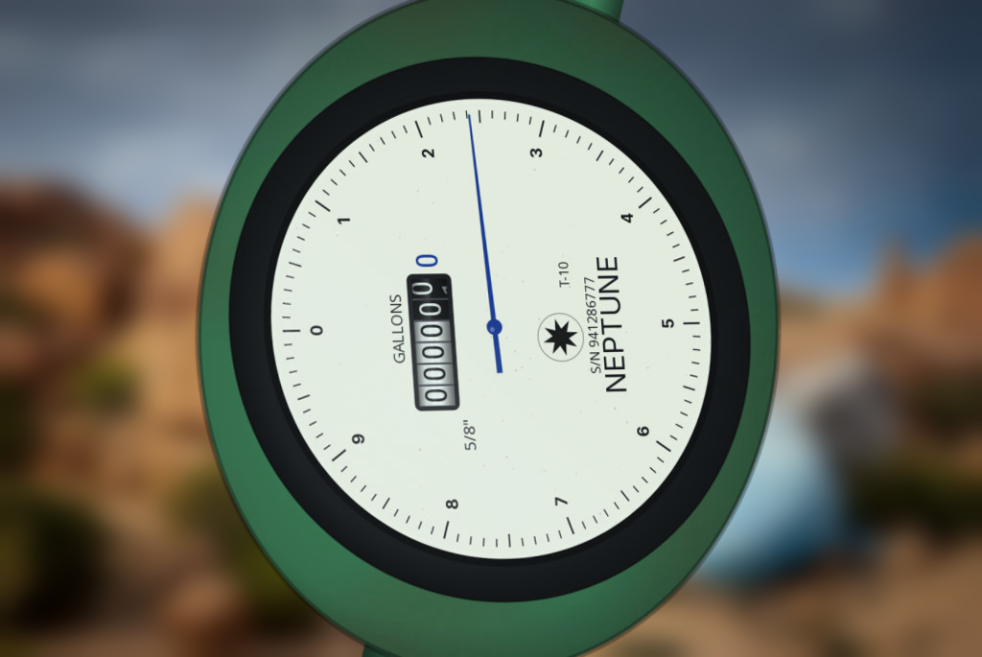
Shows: 2.4 gal
